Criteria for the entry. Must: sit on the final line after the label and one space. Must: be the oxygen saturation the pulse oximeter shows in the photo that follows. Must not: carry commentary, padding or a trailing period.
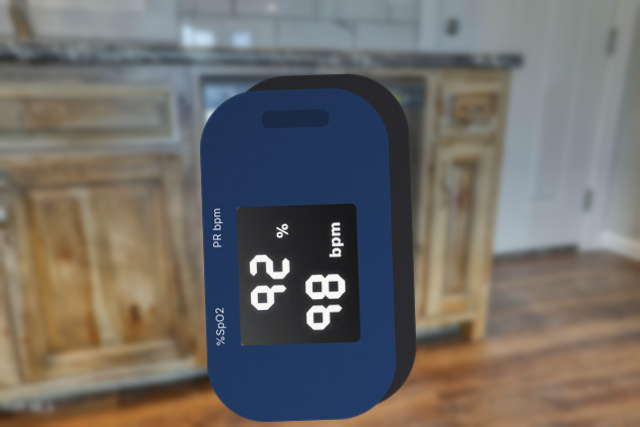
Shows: 92 %
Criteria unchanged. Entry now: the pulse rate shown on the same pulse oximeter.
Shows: 98 bpm
